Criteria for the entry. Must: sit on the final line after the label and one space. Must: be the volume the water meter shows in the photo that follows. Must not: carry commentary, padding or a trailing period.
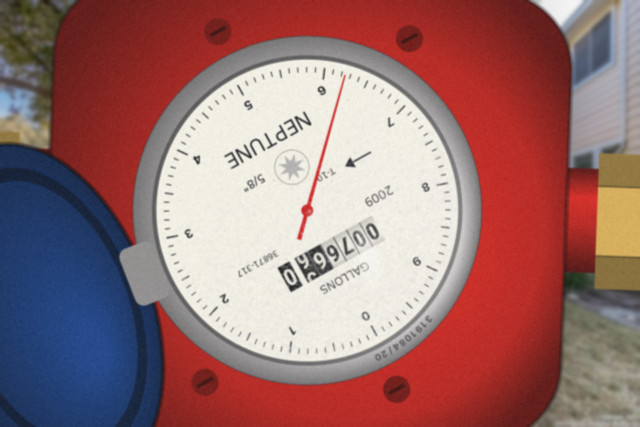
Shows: 76656.2 gal
